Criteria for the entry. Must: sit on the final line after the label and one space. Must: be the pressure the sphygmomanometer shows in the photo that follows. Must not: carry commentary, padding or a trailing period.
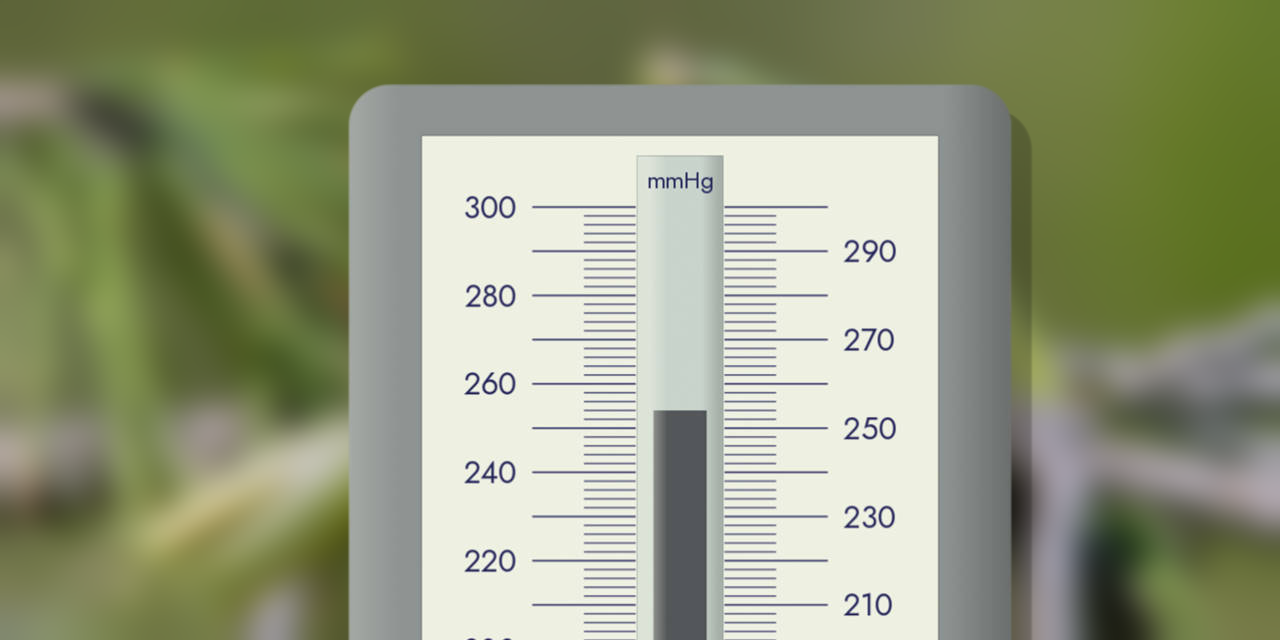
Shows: 254 mmHg
